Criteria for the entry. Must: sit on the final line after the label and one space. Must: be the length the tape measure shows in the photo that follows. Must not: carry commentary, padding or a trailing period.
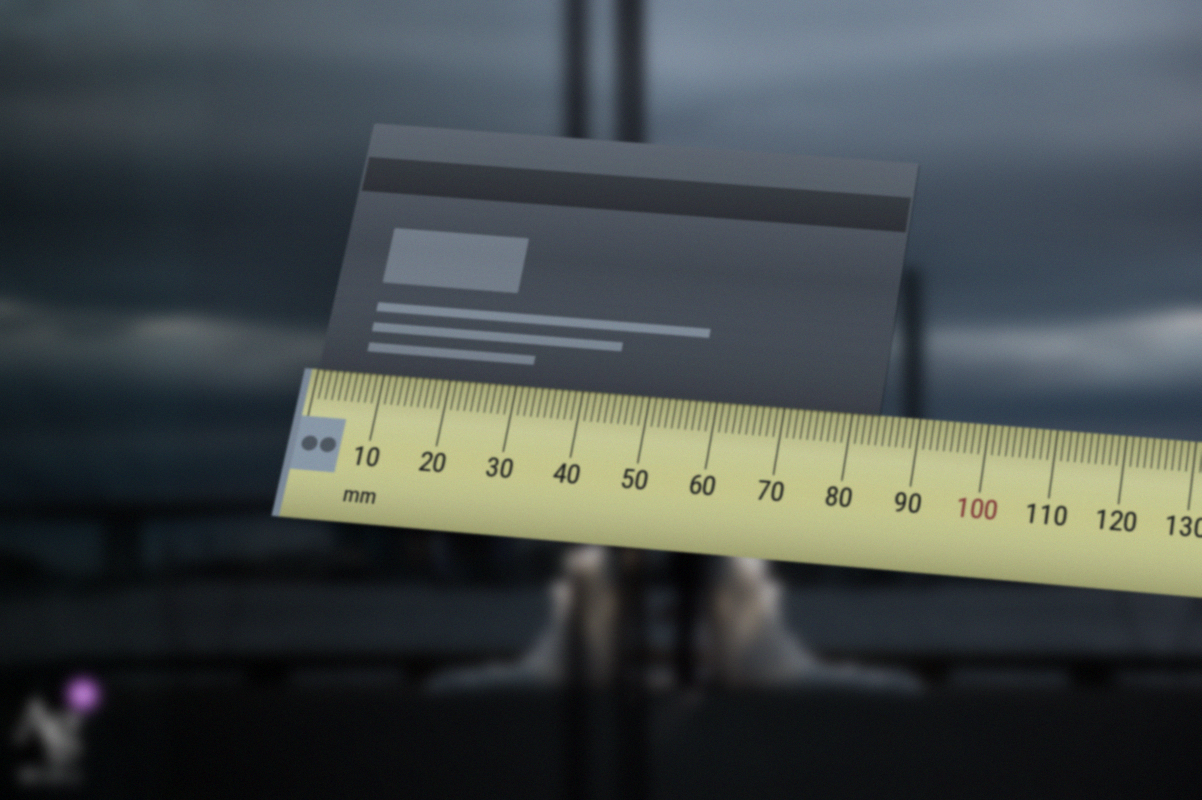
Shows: 84 mm
